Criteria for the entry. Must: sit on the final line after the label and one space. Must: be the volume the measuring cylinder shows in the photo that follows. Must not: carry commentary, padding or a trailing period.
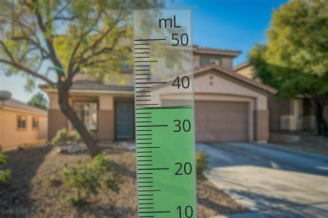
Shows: 34 mL
